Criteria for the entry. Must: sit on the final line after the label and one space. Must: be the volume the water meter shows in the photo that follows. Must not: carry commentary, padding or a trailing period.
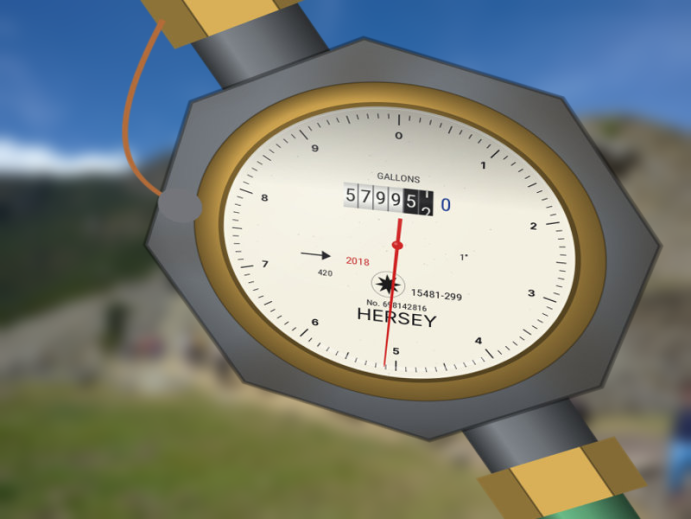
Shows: 5799515.1 gal
